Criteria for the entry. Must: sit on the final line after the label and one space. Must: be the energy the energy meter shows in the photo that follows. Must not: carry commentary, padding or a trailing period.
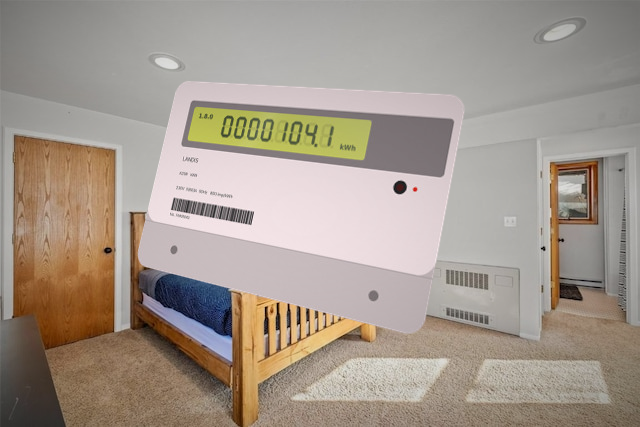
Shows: 104.1 kWh
